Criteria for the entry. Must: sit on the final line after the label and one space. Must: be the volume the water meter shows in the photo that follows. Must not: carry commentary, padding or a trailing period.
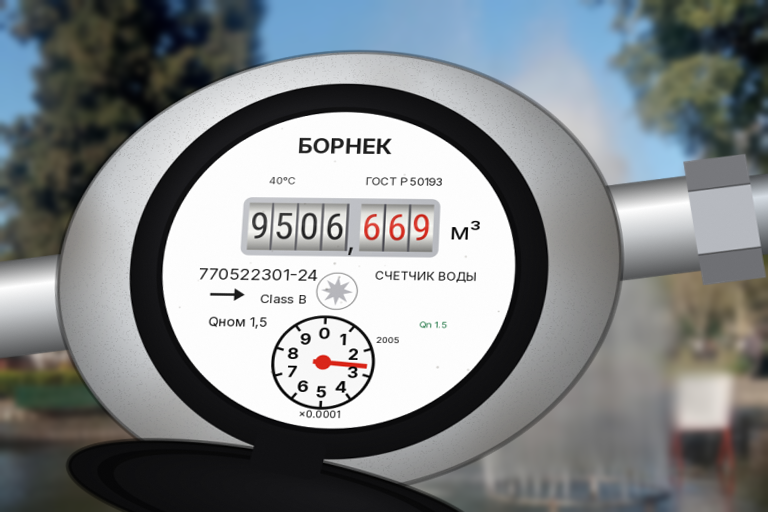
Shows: 9506.6692 m³
